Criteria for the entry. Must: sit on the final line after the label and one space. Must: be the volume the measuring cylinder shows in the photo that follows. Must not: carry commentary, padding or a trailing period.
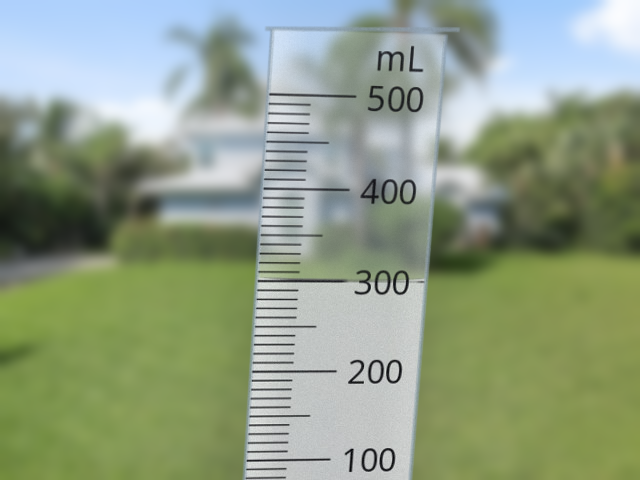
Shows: 300 mL
